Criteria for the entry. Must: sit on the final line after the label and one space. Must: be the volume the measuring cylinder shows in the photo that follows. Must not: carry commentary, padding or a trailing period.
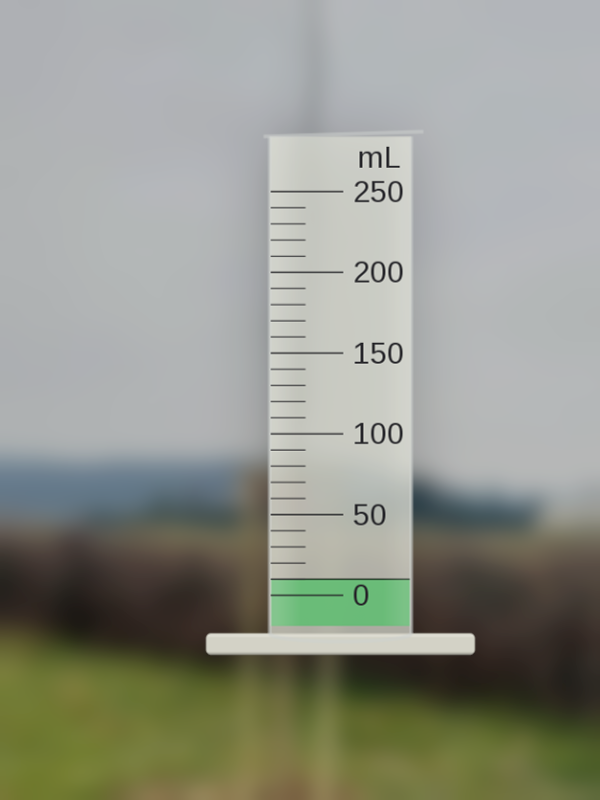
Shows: 10 mL
